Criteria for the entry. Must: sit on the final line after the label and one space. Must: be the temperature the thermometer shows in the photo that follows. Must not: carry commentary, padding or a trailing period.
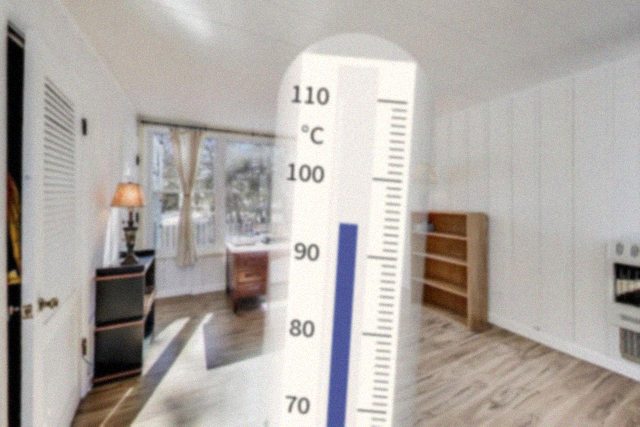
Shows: 94 °C
